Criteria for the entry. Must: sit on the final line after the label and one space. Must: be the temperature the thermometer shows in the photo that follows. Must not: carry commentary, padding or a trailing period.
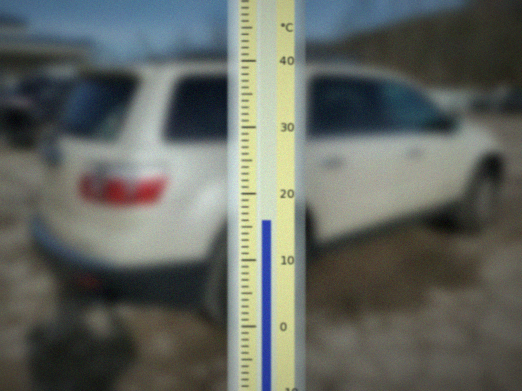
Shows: 16 °C
